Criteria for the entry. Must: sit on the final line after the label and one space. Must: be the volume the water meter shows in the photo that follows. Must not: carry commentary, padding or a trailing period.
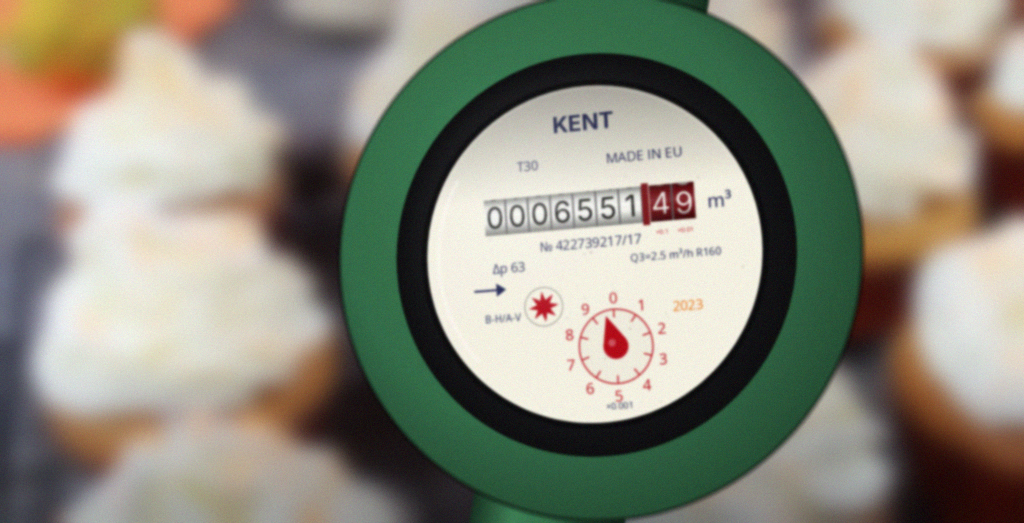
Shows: 6551.489 m³
